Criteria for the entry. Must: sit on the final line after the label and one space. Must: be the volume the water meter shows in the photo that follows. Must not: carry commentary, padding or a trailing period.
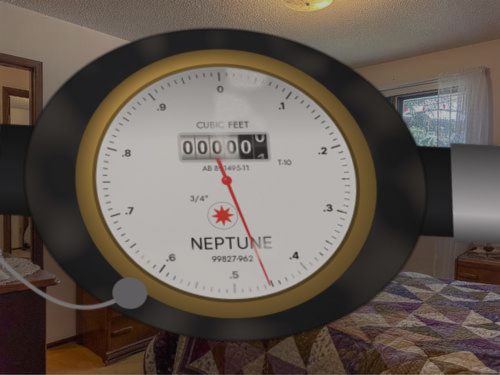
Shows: 0.45 ft³
